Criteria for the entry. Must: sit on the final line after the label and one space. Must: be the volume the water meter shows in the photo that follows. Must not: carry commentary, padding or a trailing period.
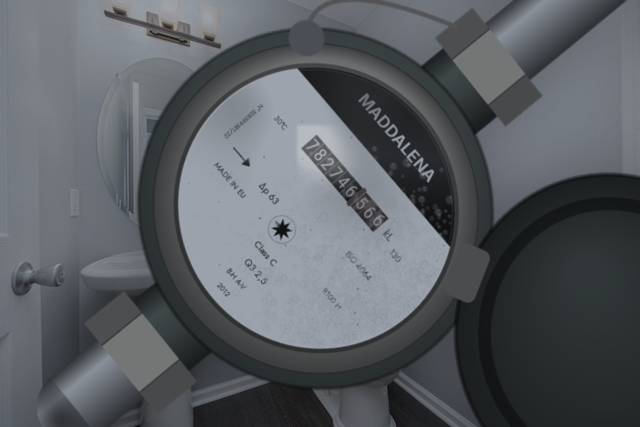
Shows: 782746.566 kL
